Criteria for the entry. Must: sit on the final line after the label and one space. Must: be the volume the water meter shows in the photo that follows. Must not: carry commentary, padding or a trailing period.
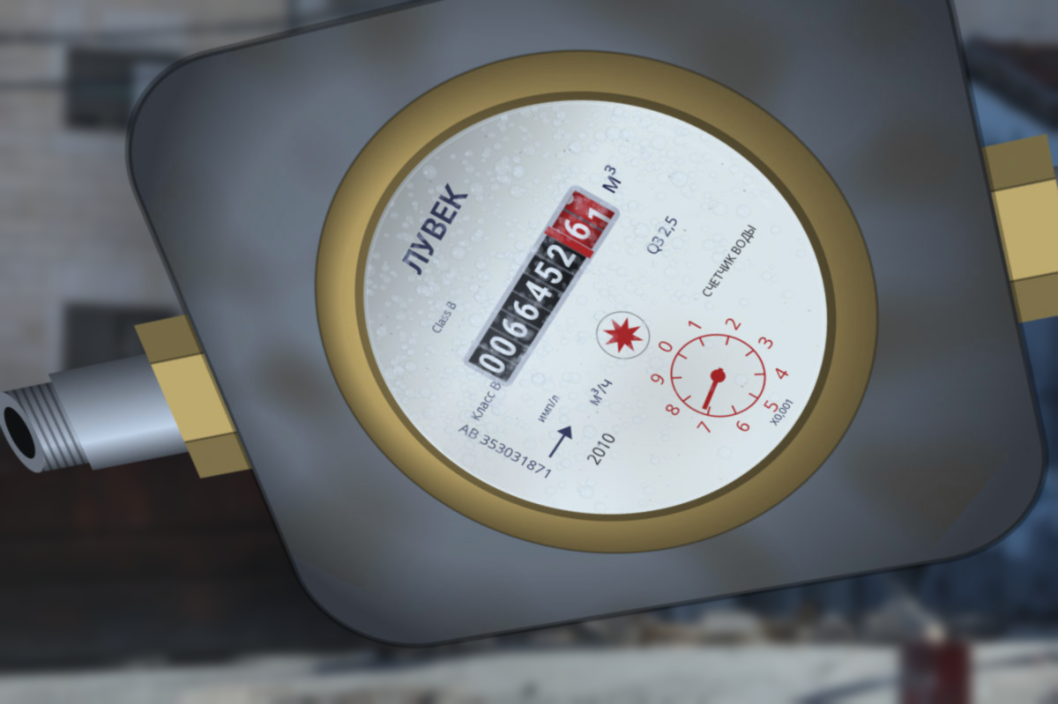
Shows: 66452.607 m³
